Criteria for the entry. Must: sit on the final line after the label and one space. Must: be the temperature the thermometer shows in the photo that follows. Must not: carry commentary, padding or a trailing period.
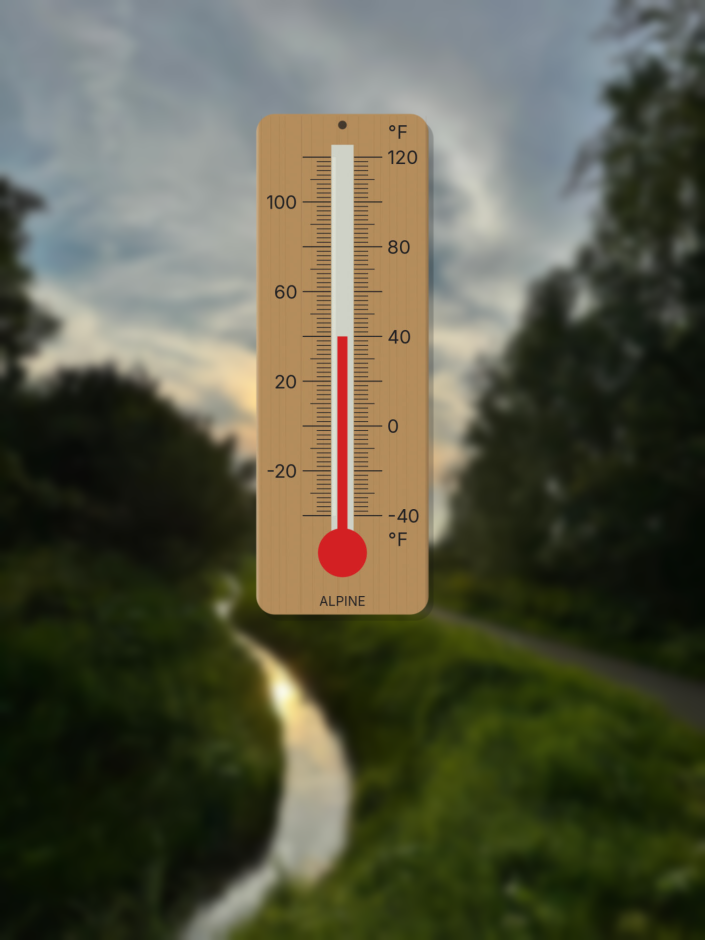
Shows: 40 °F
